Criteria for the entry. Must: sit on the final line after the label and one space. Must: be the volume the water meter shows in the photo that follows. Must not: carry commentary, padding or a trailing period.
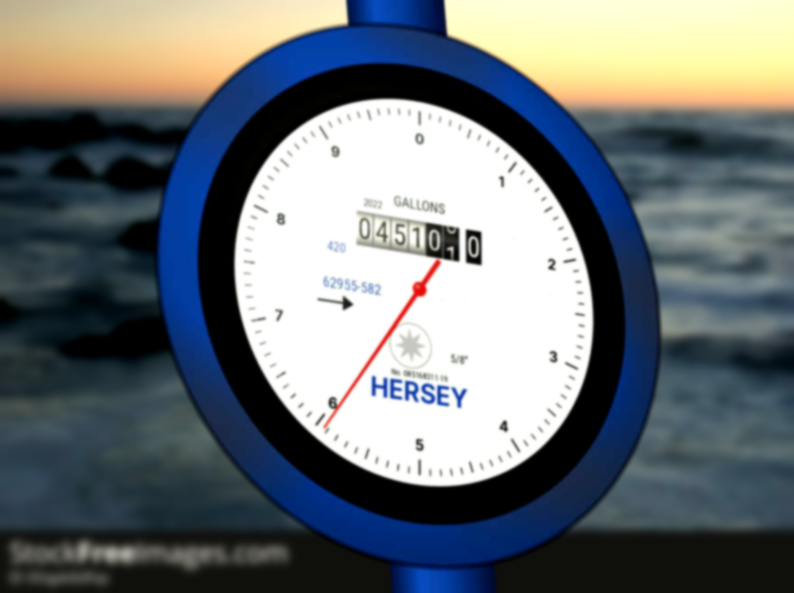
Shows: 451005.9 gal
